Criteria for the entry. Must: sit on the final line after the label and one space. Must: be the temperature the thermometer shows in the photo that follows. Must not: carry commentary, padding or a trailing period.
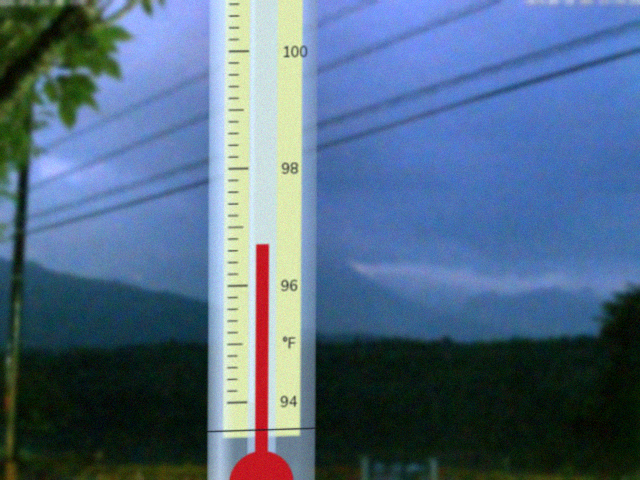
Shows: 96.7 °F
